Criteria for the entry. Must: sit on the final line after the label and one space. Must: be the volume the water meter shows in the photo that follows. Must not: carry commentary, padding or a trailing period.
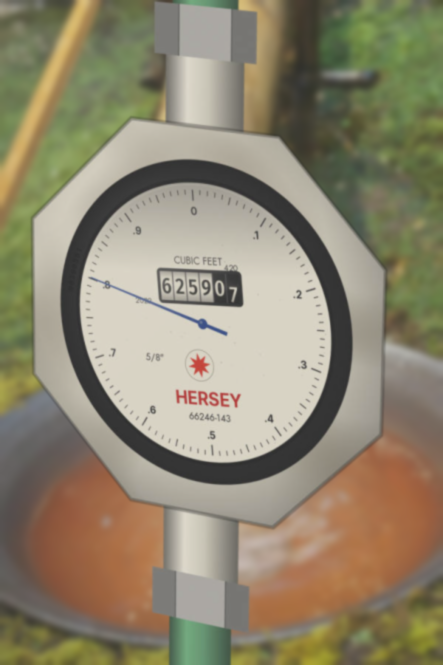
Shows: 625906.80 ft³
